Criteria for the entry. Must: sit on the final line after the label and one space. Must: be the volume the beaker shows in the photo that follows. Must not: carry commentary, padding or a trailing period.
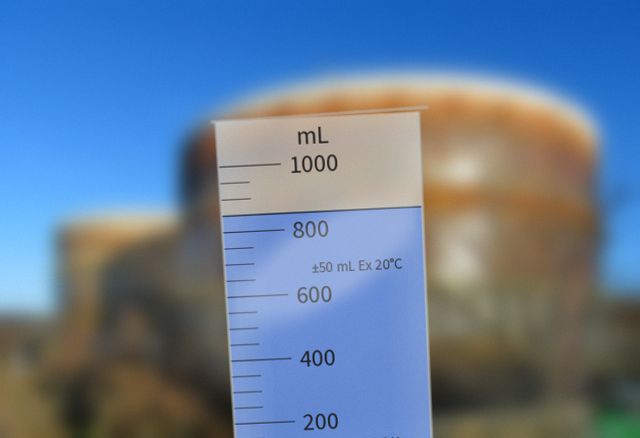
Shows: 850 mL
